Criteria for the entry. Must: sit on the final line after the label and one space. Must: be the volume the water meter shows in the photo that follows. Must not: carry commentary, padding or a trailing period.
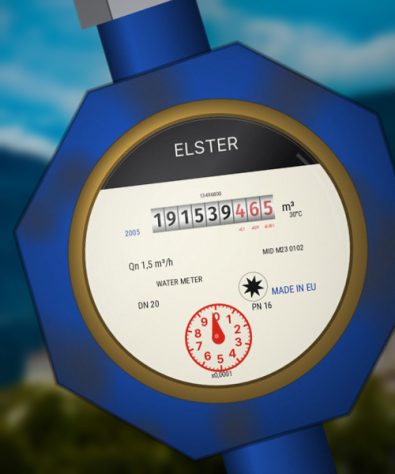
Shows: 191539.4649 m³
